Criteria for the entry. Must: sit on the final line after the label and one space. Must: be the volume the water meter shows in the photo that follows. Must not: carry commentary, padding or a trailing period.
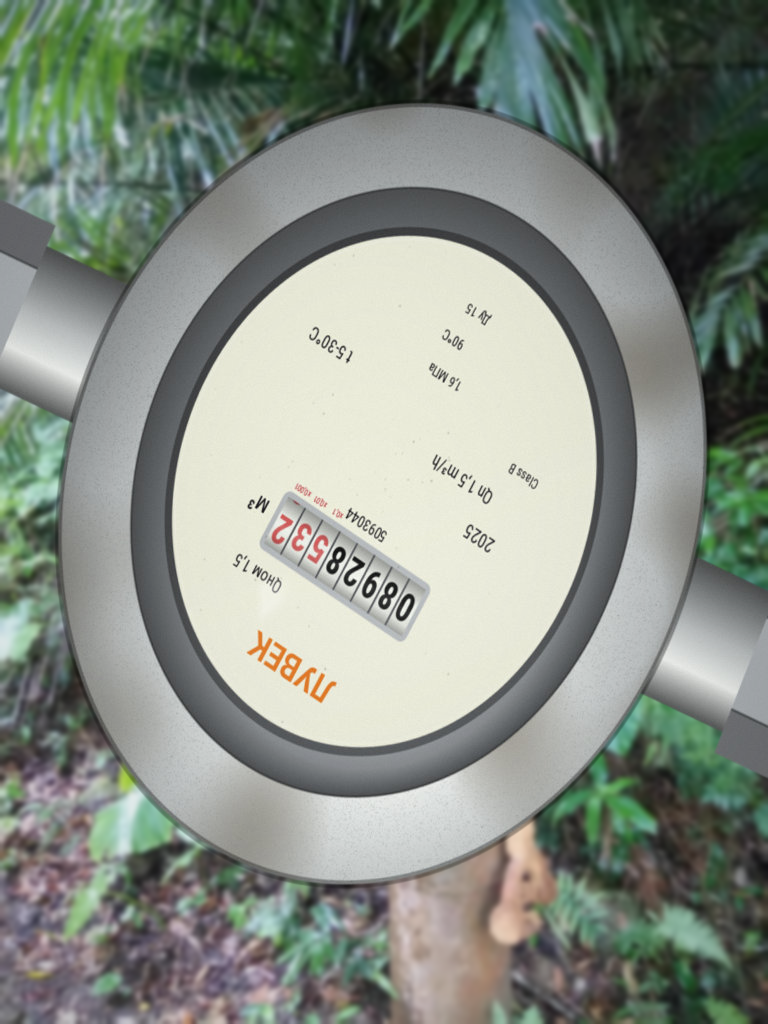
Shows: 8928.532 m³
